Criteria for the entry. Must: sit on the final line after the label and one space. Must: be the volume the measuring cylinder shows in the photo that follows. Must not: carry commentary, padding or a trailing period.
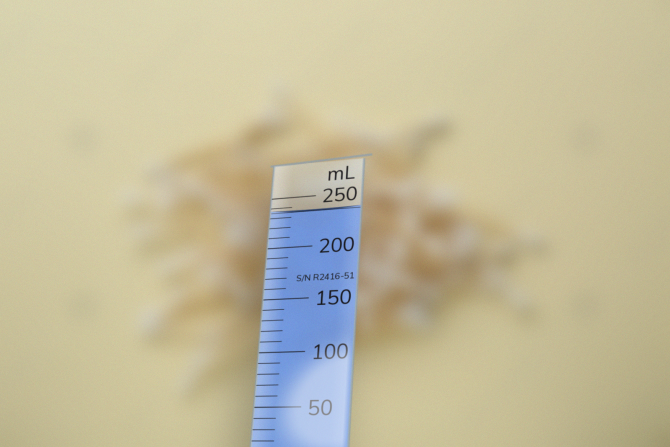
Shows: 235 mL
